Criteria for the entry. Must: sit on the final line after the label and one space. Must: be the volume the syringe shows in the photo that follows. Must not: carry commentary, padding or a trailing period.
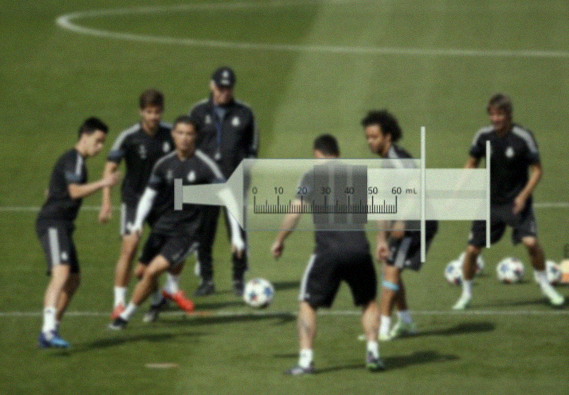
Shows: 25 mL
